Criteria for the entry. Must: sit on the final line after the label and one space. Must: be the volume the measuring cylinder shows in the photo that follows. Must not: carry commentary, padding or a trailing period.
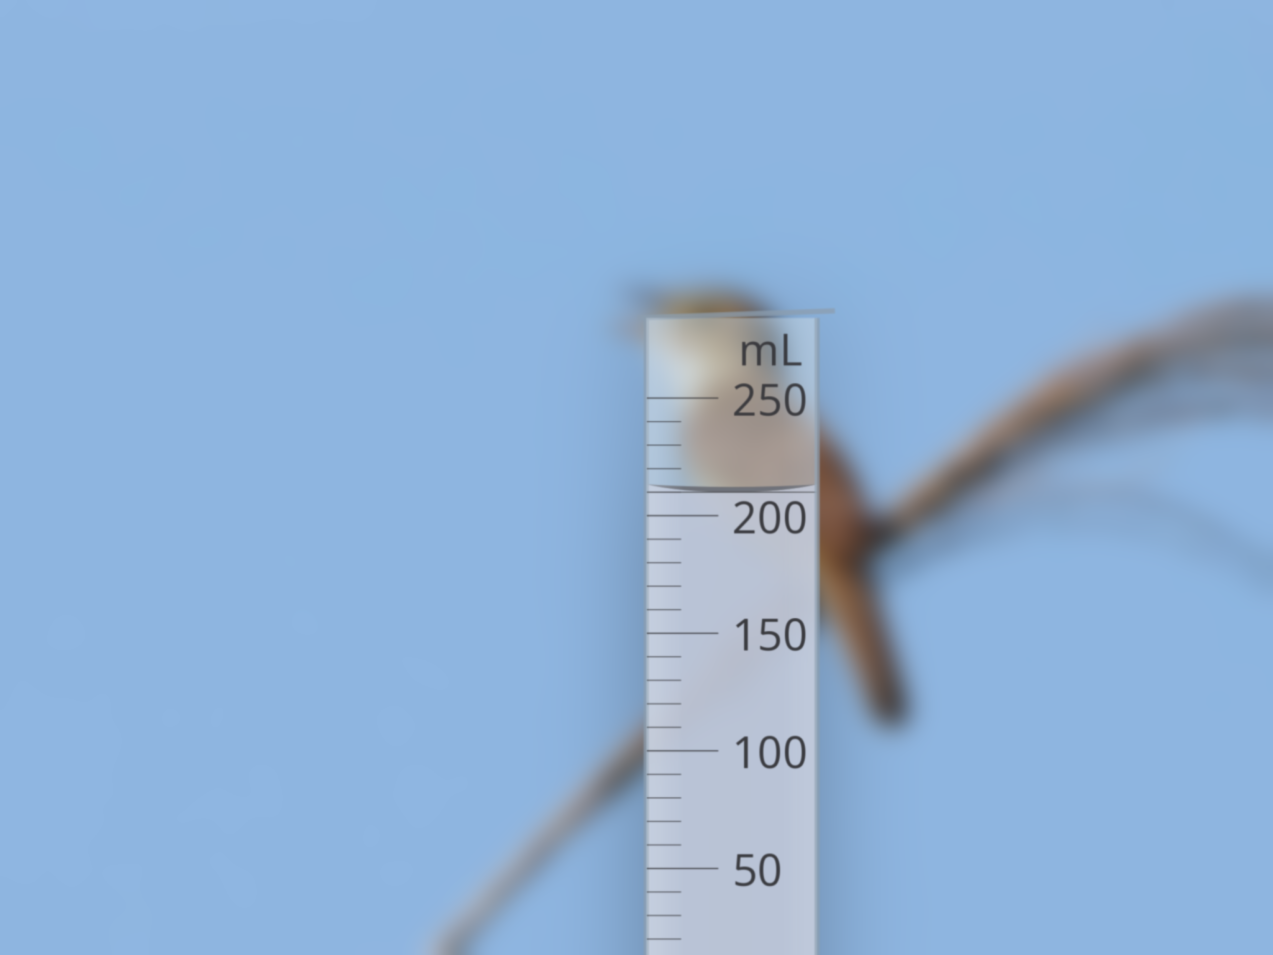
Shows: 210 mL
